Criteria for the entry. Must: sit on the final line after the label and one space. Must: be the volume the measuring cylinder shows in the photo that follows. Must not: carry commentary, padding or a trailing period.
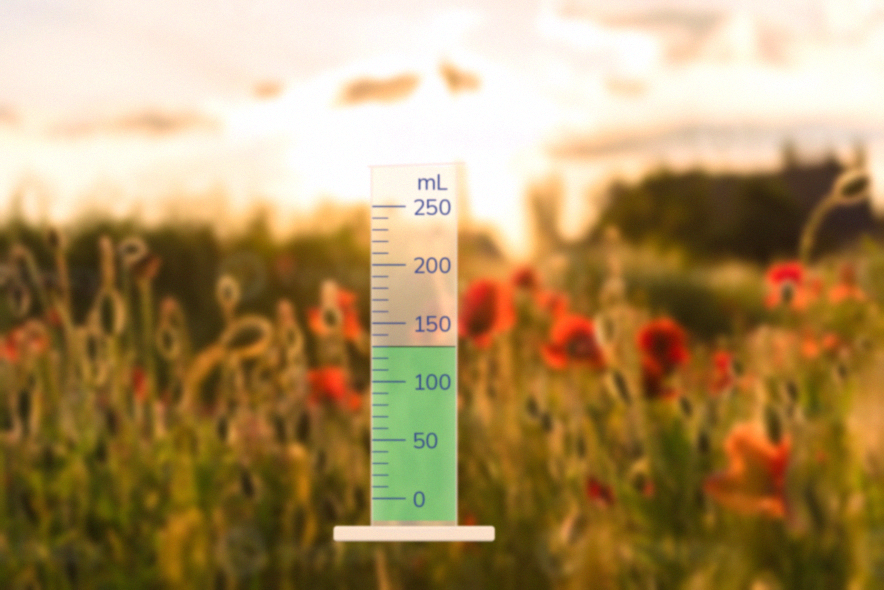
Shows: 130 mL
